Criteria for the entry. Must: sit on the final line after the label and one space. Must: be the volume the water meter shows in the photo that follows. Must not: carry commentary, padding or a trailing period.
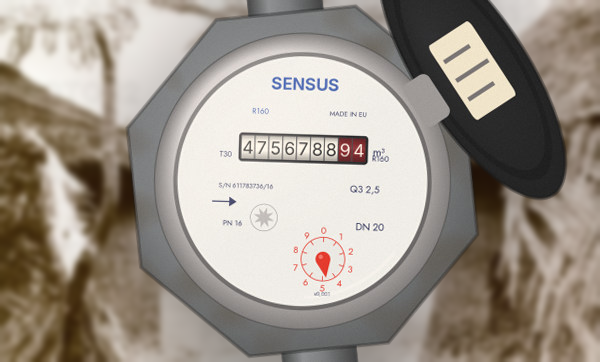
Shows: 4756788.944 m³
